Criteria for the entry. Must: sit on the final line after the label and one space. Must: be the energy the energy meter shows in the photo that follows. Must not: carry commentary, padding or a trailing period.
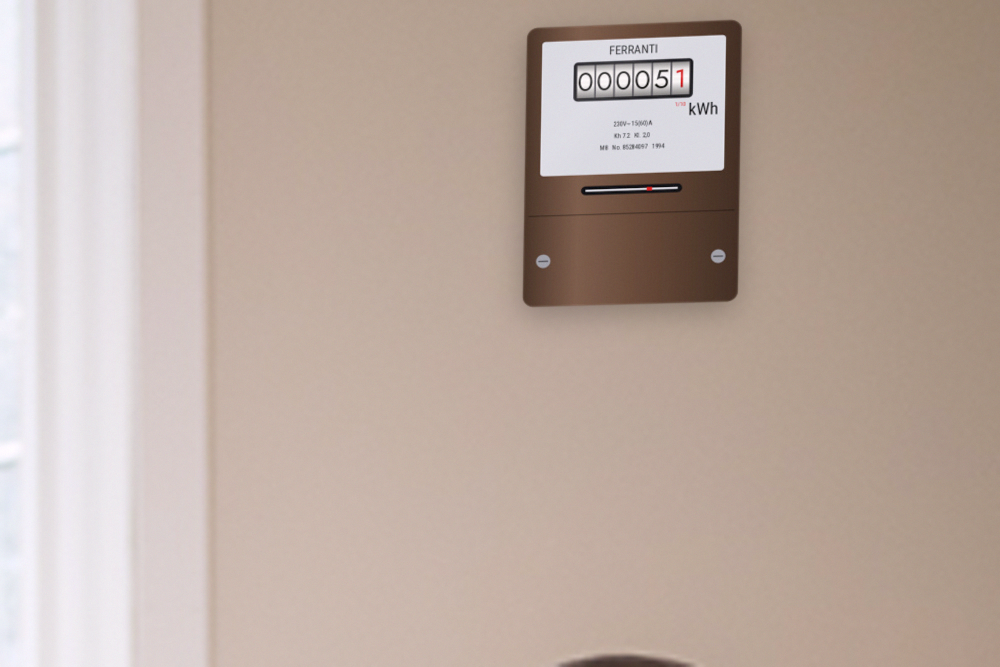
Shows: 5.1 kWh
